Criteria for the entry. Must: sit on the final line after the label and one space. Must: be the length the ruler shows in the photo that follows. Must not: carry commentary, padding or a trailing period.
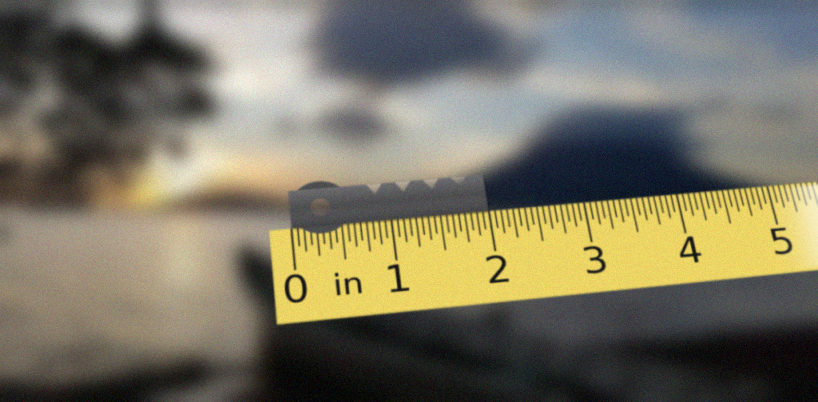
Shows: 2 in
